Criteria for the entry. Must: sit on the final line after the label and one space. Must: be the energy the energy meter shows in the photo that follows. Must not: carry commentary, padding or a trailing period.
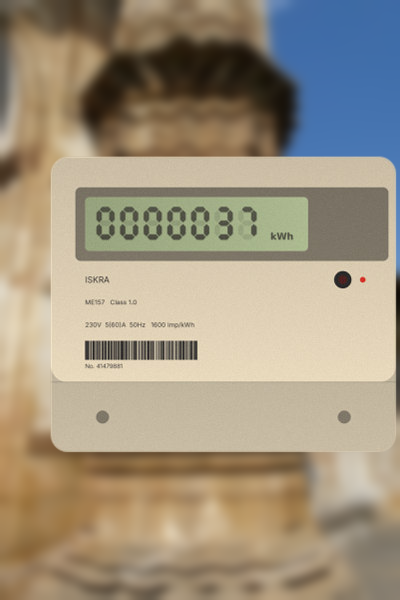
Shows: 37 kWh
